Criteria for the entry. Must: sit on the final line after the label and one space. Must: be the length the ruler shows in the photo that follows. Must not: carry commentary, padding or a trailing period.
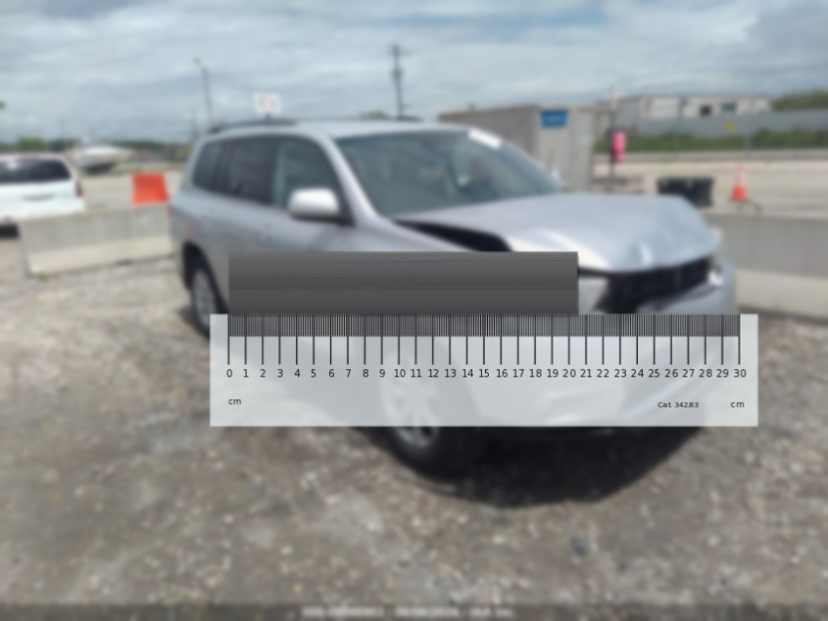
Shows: 20.5 cm
